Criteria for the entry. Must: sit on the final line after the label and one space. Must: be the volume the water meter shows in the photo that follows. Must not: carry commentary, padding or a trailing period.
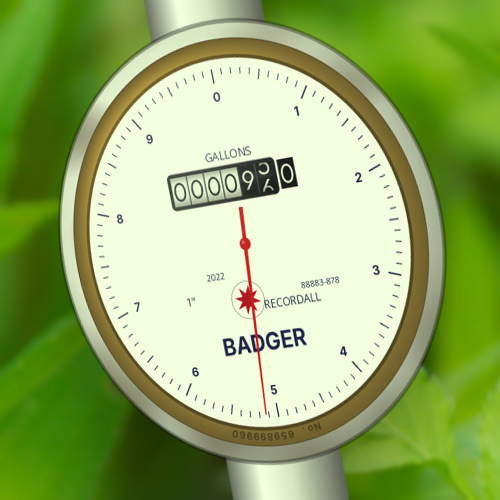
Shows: 955.1 gal
